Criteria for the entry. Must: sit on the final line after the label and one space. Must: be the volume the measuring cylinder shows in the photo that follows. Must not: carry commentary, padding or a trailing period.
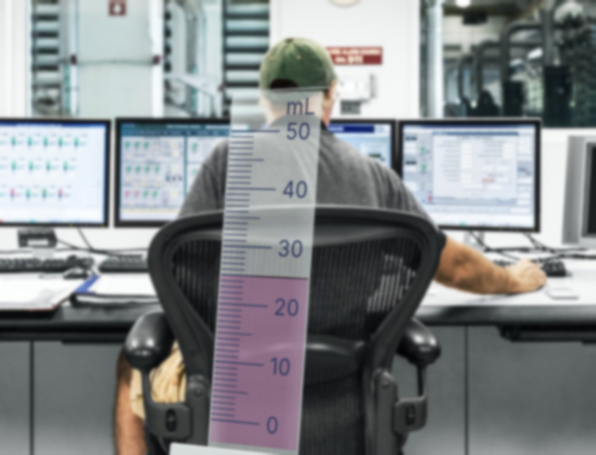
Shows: 25 mL
